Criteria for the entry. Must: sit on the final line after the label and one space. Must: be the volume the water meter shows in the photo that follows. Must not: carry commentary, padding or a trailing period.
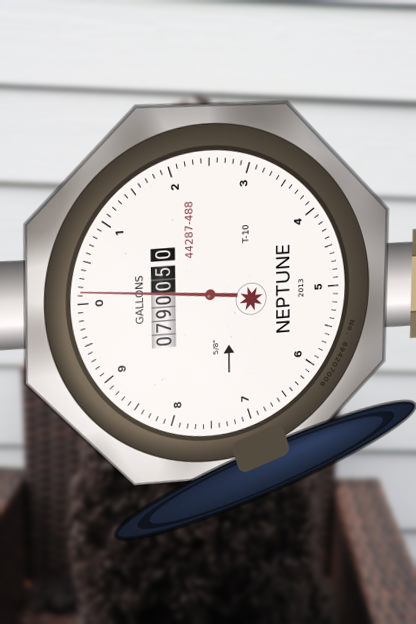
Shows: 790050.1 gal
